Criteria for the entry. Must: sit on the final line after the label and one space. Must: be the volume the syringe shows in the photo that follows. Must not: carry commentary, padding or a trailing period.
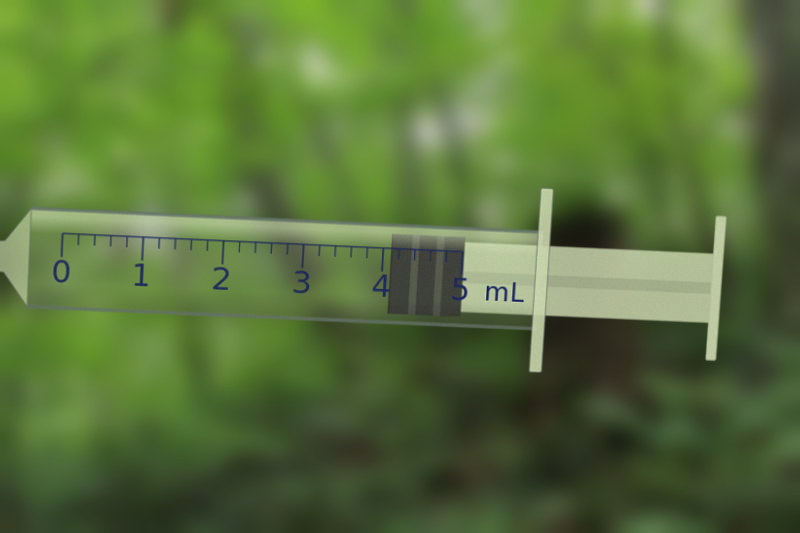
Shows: 4.1 mL
